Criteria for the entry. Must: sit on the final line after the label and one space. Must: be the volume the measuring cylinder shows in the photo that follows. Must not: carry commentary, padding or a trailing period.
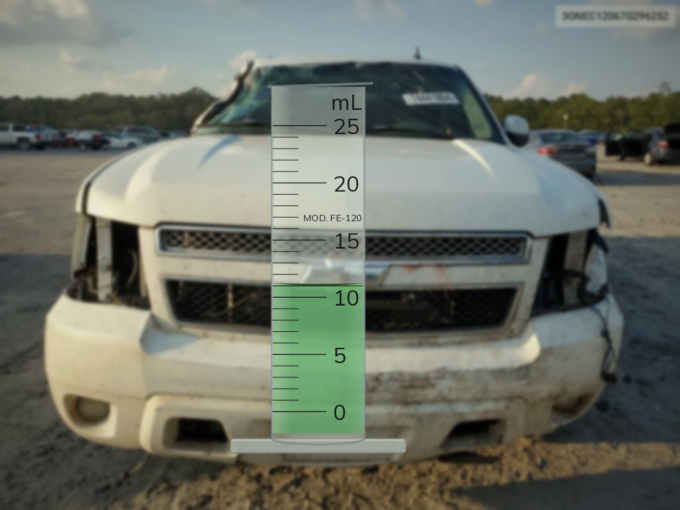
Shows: 11 mL
